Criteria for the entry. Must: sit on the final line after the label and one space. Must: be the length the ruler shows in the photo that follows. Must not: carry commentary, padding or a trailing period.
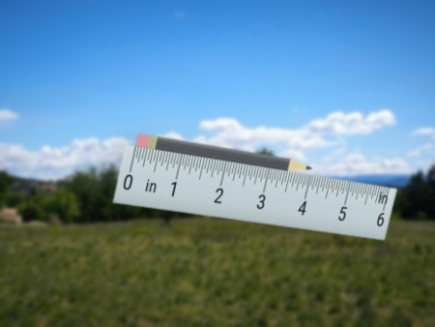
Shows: 4 in
